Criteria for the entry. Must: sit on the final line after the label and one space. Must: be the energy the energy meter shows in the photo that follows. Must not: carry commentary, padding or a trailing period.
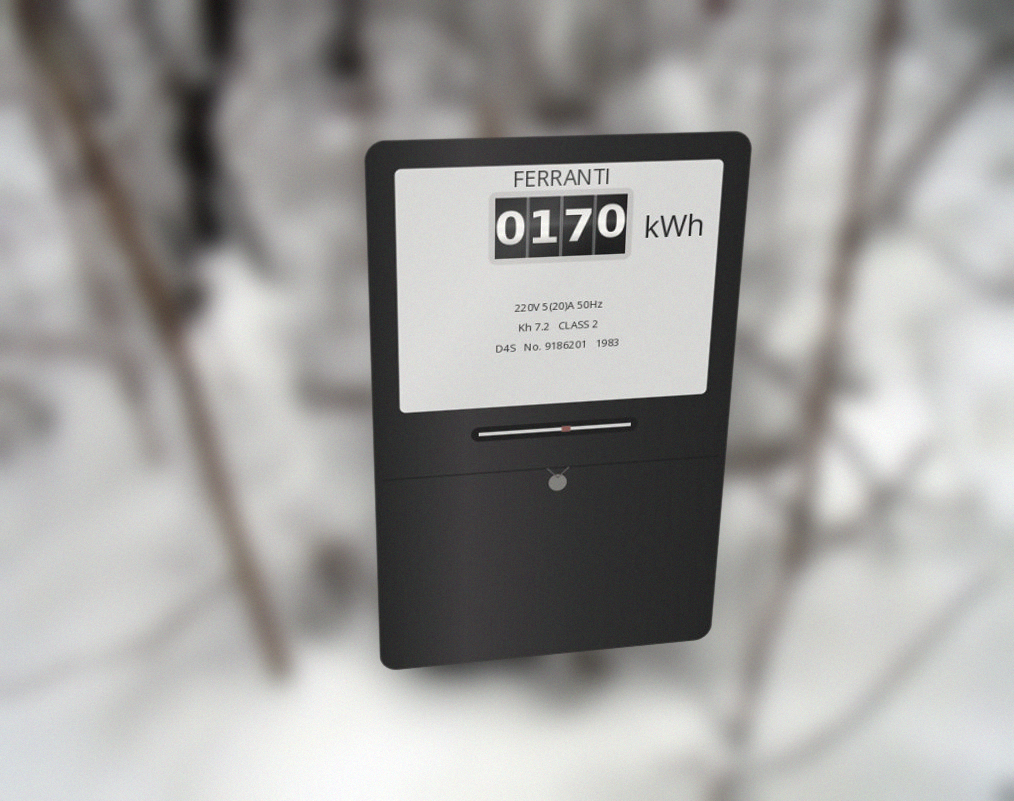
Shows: 170 kWh
